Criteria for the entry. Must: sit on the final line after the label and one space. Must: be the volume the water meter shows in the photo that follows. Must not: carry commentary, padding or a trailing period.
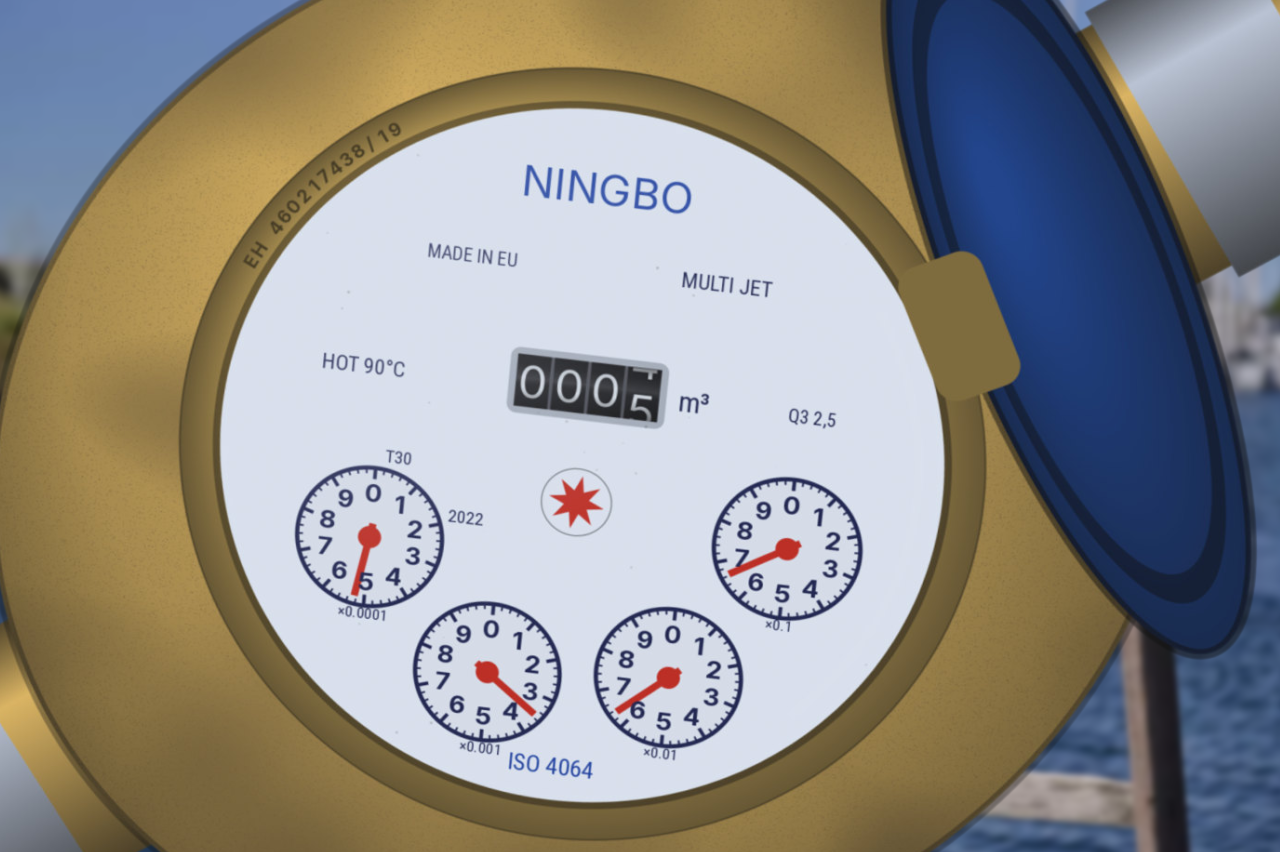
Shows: 4.6635 m³
